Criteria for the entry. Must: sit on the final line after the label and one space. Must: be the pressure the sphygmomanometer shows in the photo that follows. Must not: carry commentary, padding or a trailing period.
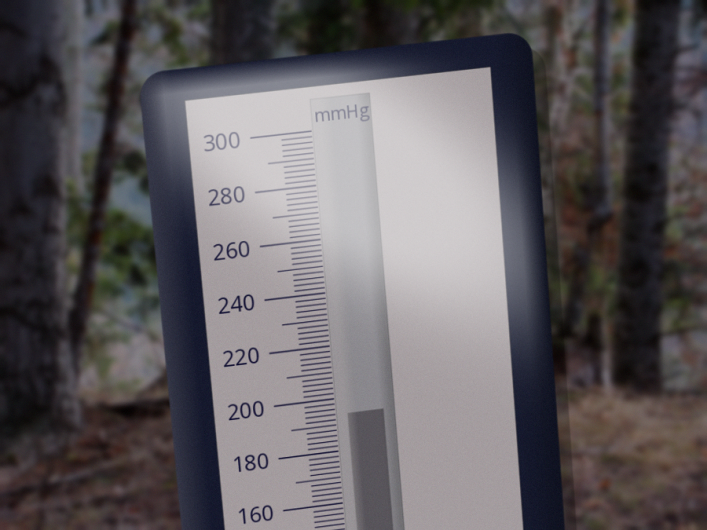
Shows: 194 mmHg
